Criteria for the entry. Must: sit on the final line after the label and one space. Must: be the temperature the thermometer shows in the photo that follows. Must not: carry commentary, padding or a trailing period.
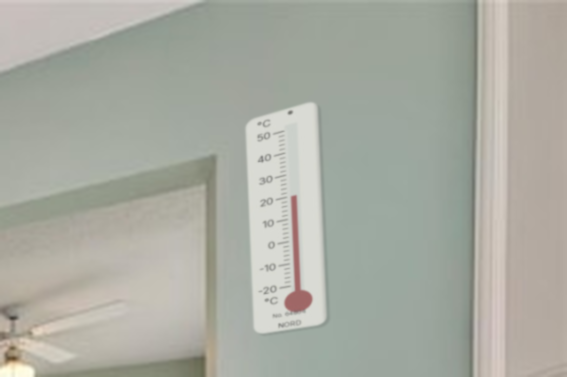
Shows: 20 °C
